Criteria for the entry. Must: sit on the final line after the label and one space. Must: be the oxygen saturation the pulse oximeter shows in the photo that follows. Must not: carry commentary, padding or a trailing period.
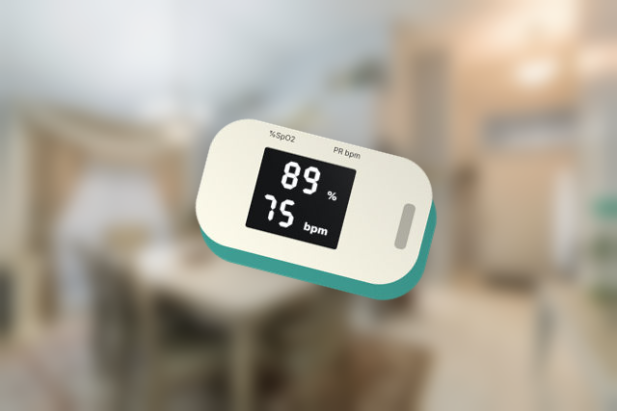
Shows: 89 %
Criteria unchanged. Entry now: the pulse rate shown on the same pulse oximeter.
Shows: 75 bpm
